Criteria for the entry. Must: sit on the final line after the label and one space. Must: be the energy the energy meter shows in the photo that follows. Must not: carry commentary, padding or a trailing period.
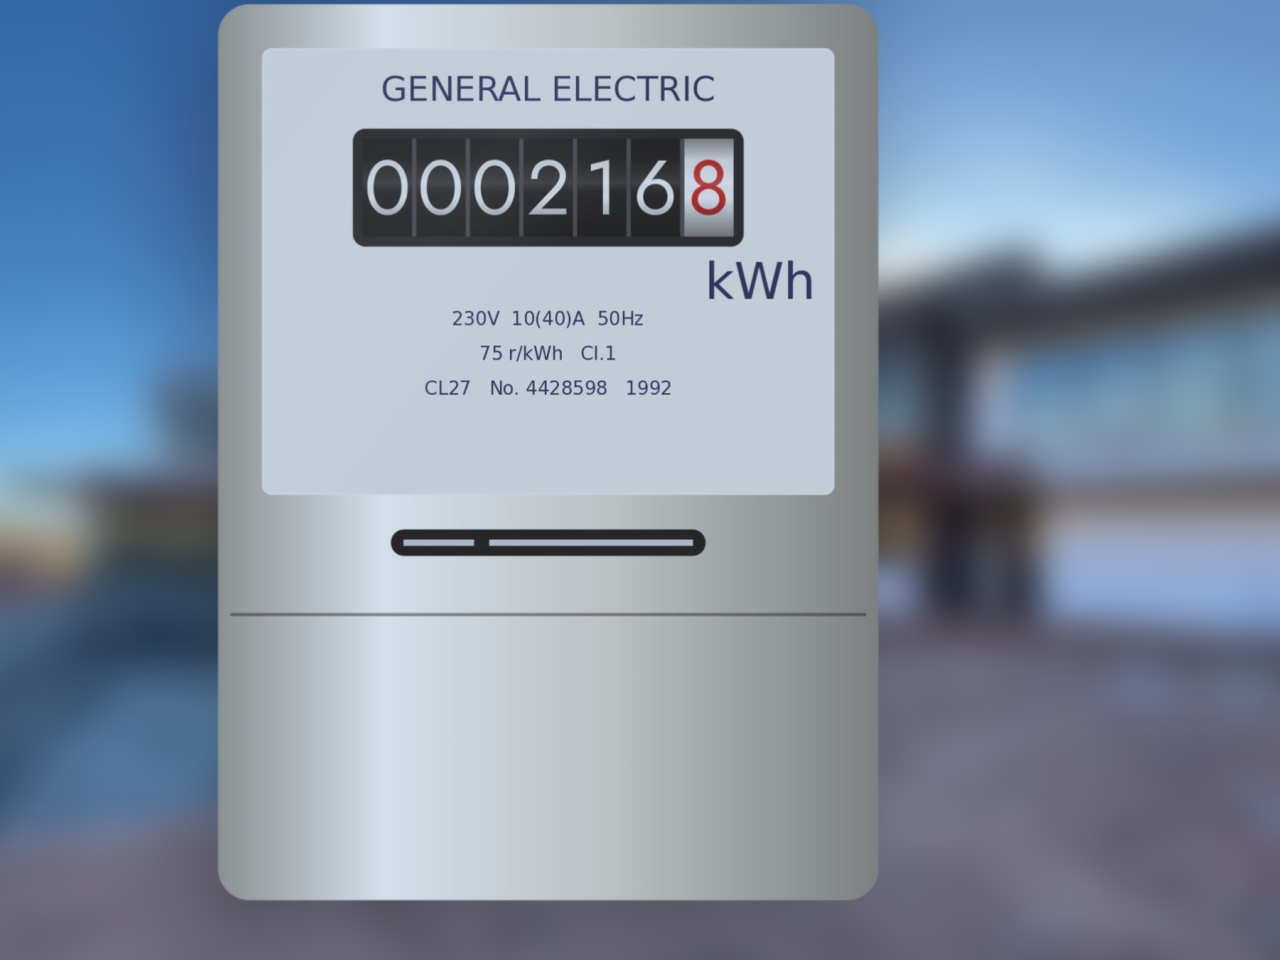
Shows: 216.8 kWh
